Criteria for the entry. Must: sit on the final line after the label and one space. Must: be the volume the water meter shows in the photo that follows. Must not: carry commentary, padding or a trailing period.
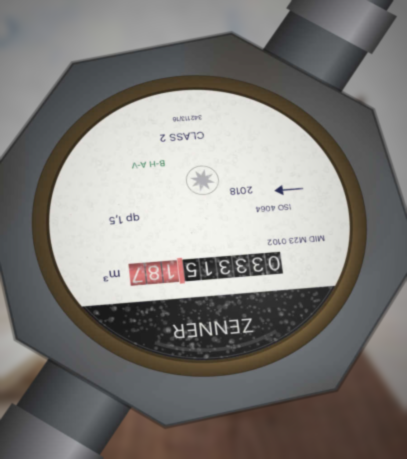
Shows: 33315.187 m³
